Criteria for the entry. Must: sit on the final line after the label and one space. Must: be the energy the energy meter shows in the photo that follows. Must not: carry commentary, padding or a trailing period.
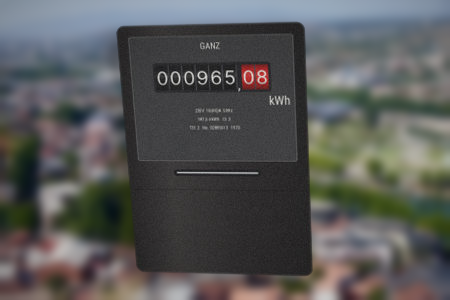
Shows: 965.08 kWh
